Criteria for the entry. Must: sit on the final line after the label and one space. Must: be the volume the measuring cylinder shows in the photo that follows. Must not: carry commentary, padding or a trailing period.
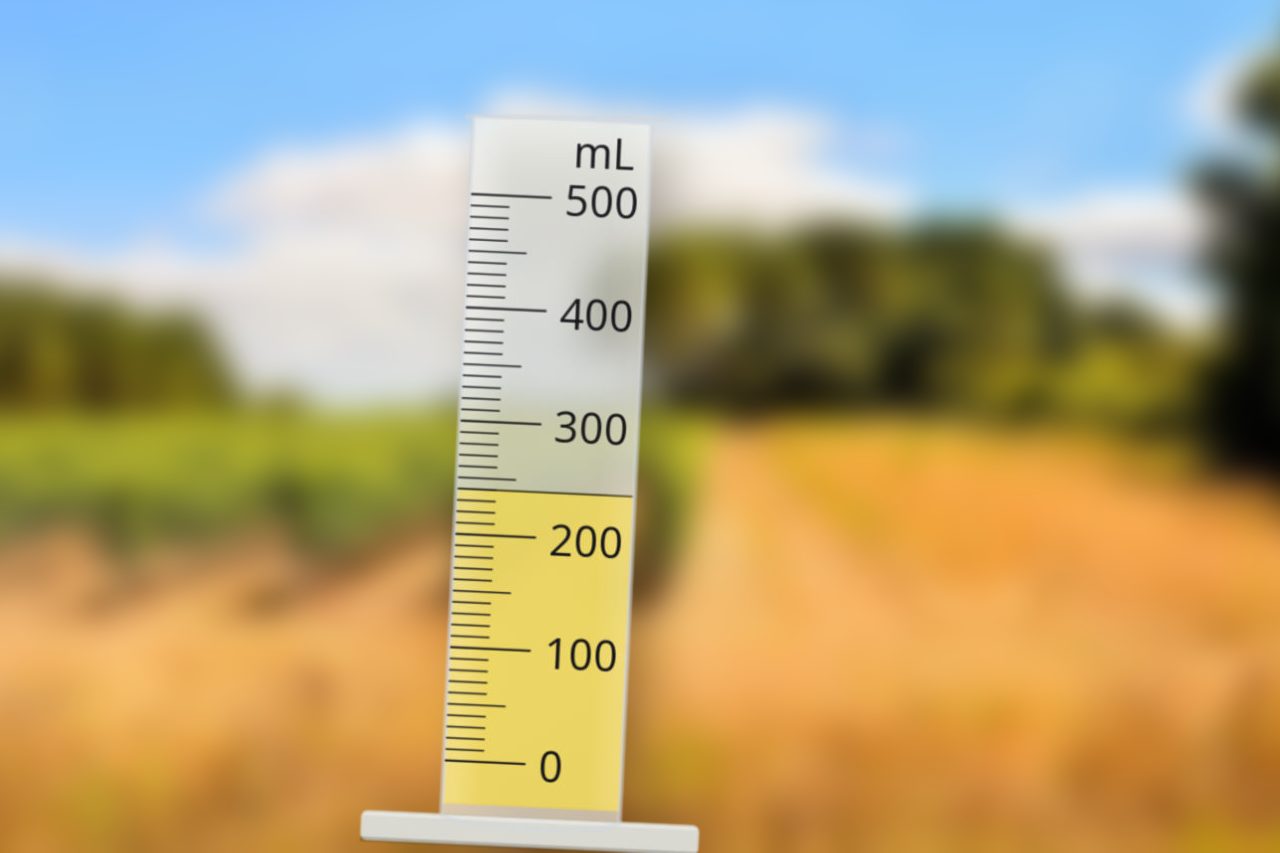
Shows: 240 mL
